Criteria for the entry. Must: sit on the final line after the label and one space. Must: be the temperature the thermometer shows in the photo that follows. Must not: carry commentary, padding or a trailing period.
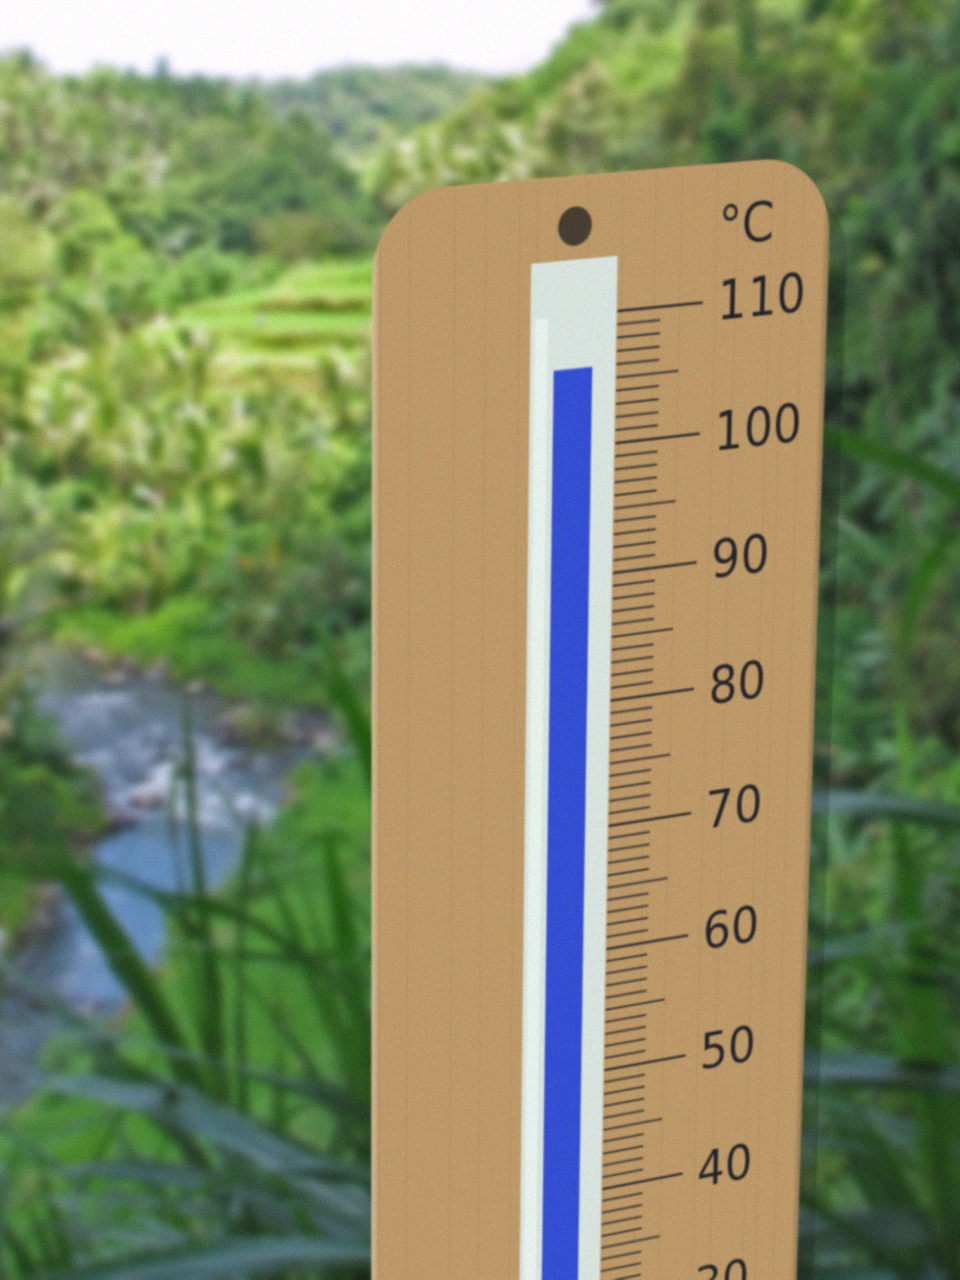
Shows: 106 °C
